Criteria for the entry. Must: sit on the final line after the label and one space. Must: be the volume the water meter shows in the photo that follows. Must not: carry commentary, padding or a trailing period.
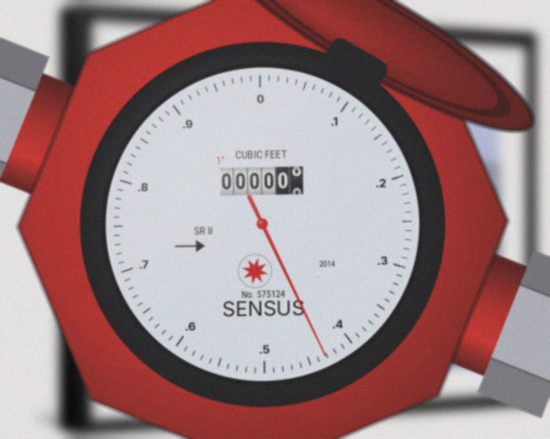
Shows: 8.43 ft³
